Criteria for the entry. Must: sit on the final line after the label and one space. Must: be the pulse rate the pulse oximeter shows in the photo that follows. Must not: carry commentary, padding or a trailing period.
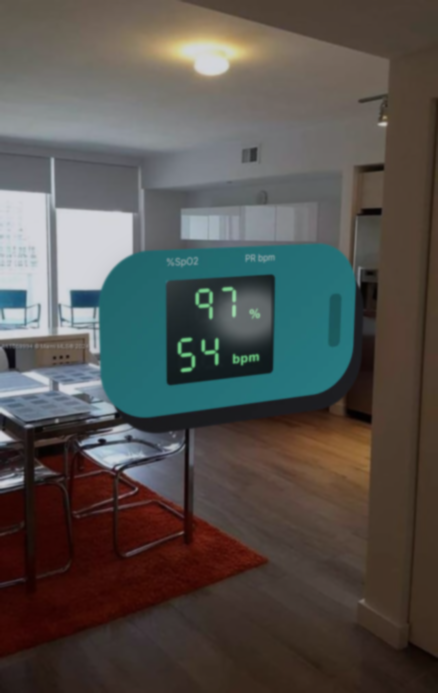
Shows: 54 bpm
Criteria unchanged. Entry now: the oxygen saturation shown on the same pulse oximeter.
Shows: 97 %
